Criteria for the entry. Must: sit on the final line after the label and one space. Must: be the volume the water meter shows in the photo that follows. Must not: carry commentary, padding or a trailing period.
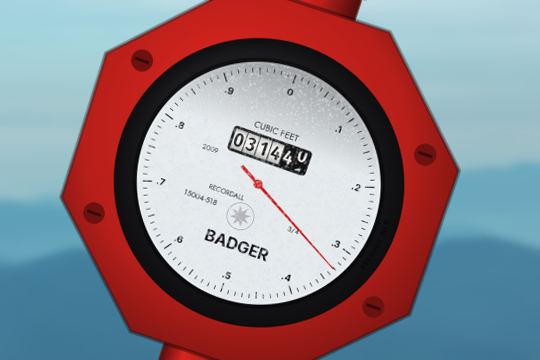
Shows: 31440.33 ft³
